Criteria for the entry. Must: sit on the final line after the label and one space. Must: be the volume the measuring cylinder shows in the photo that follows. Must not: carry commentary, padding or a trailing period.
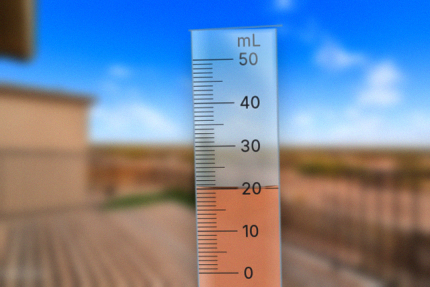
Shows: 20 mL
